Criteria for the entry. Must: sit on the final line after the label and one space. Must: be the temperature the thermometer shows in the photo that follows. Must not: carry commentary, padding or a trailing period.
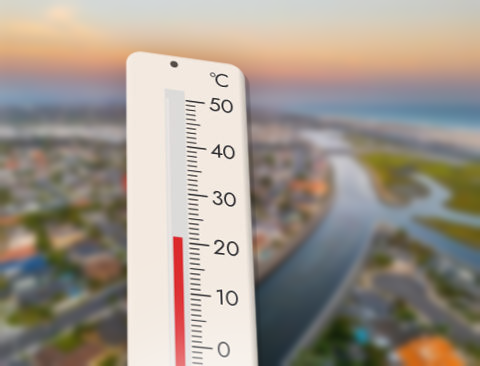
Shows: 21 °C
